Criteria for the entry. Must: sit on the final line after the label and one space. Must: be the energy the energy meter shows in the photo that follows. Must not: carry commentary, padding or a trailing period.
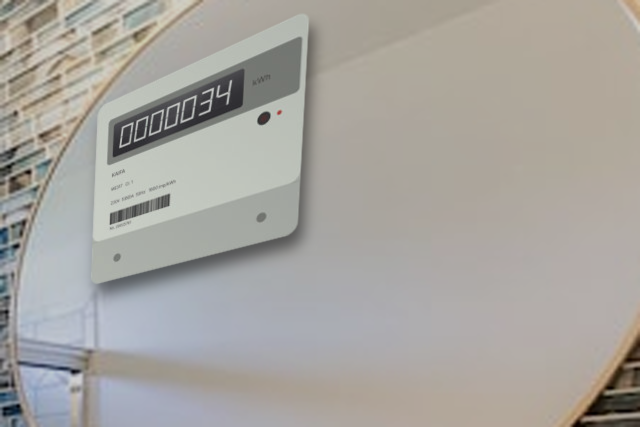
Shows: 34 kWh
